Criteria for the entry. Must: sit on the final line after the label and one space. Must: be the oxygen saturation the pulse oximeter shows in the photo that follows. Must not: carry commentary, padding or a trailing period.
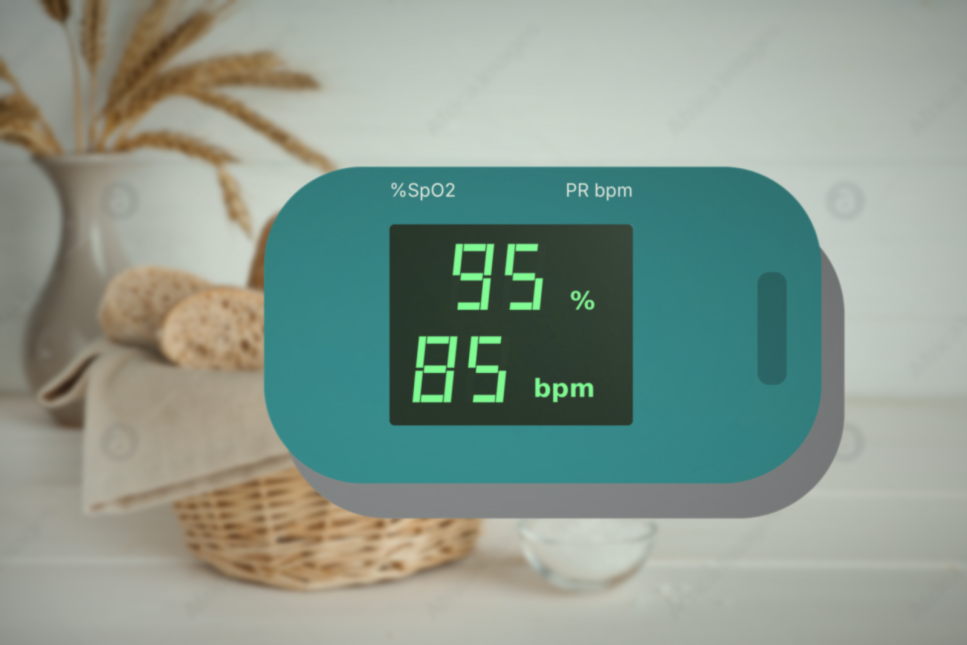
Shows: 95 %
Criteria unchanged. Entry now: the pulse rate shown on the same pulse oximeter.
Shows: 85 bpm
